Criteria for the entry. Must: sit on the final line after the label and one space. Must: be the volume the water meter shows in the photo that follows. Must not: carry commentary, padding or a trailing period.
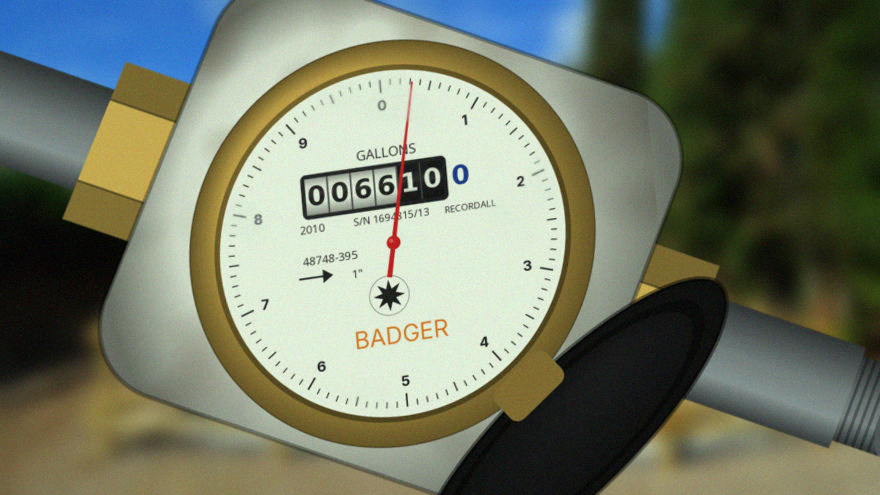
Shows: 66100.3 gal
